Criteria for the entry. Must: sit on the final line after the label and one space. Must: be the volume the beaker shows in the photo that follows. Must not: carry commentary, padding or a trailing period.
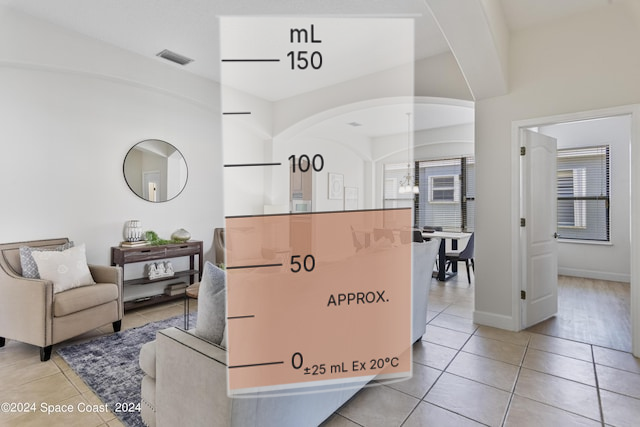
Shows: 75 mL
